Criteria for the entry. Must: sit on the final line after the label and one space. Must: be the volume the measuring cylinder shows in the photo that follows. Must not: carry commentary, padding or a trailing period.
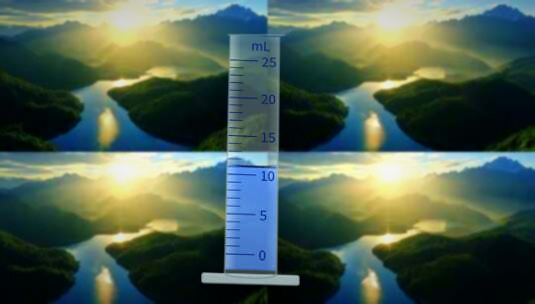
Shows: 11 mL
